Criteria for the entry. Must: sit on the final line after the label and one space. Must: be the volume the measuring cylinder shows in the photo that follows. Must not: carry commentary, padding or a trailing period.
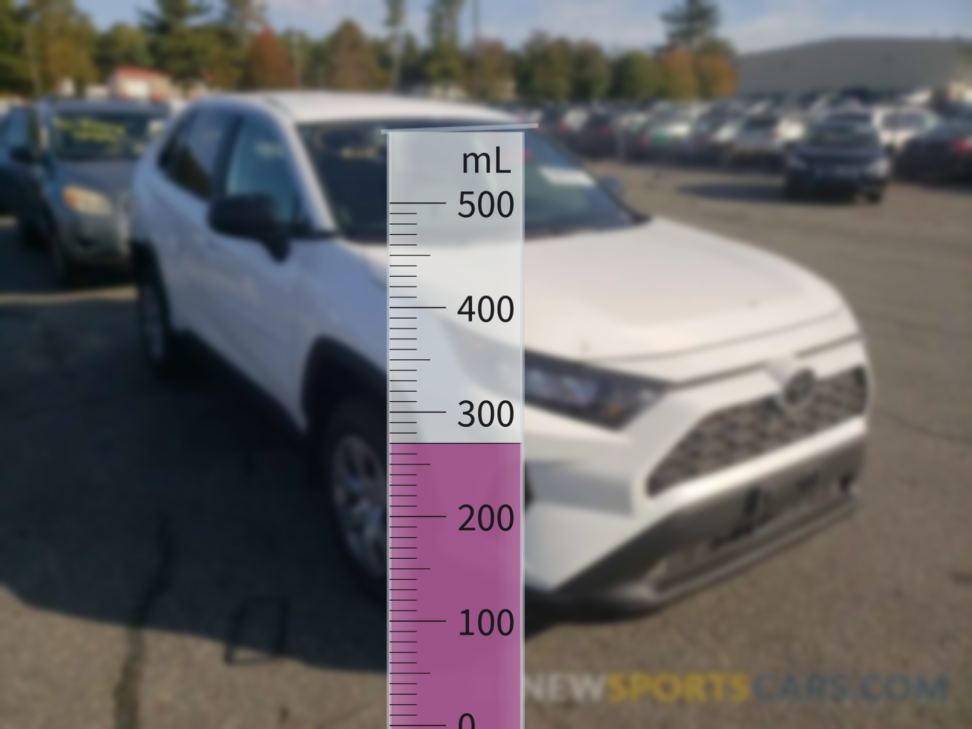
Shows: 270 mL
